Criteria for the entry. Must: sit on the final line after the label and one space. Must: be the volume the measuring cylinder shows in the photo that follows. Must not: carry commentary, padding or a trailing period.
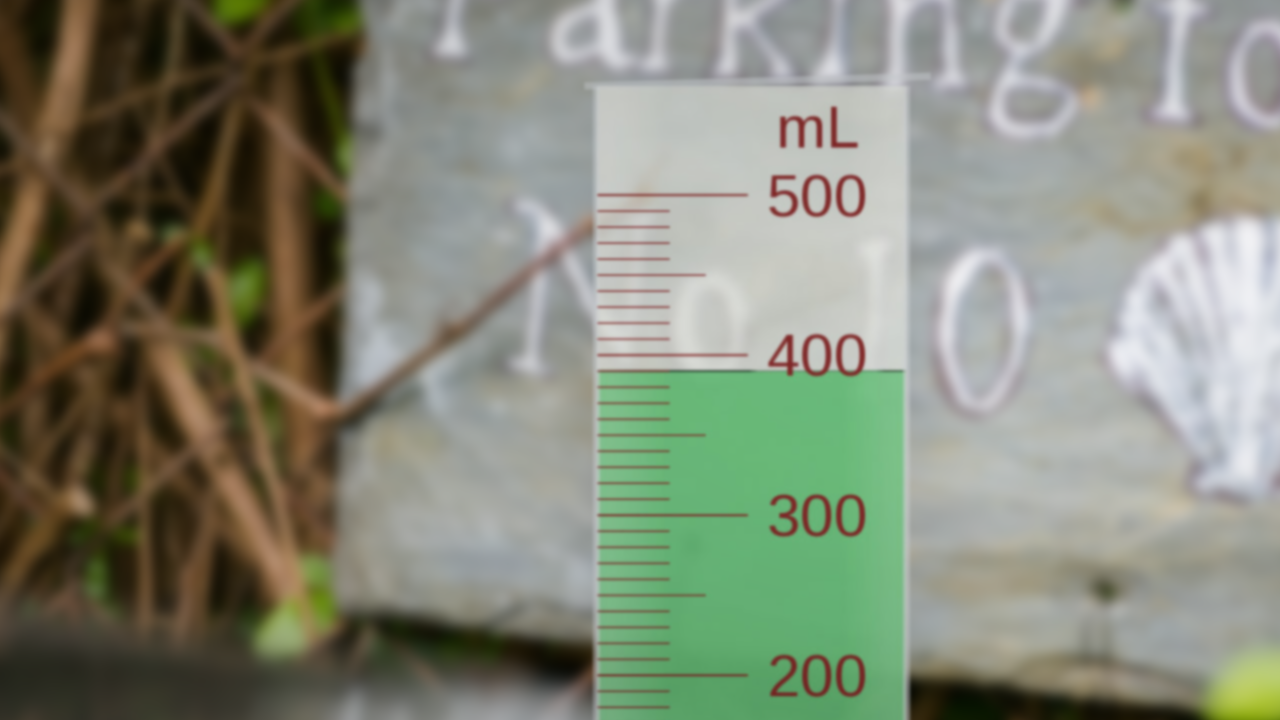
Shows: 390 mL
